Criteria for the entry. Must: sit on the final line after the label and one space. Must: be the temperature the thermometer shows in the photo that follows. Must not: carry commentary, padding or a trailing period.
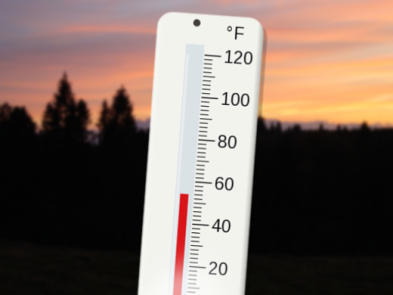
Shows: 54 °F
